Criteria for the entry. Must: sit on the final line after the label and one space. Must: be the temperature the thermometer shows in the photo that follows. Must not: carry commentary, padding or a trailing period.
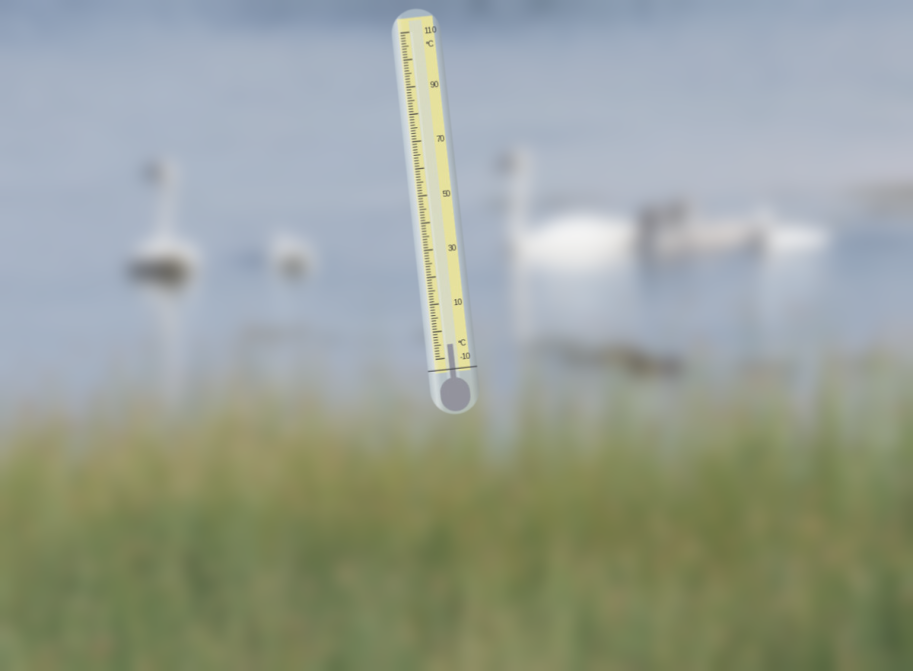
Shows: -5 °C
